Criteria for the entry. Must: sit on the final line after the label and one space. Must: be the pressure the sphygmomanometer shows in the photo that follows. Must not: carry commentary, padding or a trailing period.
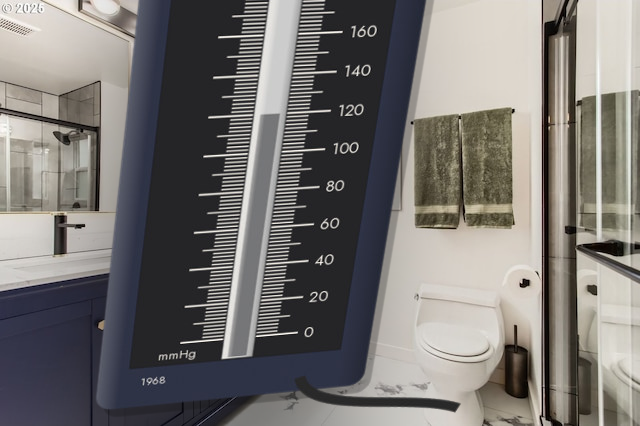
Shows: 120 mmHg
